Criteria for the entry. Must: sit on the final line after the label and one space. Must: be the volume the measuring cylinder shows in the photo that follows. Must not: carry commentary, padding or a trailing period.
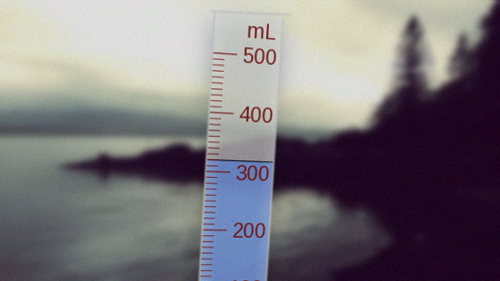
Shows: 320 mL
